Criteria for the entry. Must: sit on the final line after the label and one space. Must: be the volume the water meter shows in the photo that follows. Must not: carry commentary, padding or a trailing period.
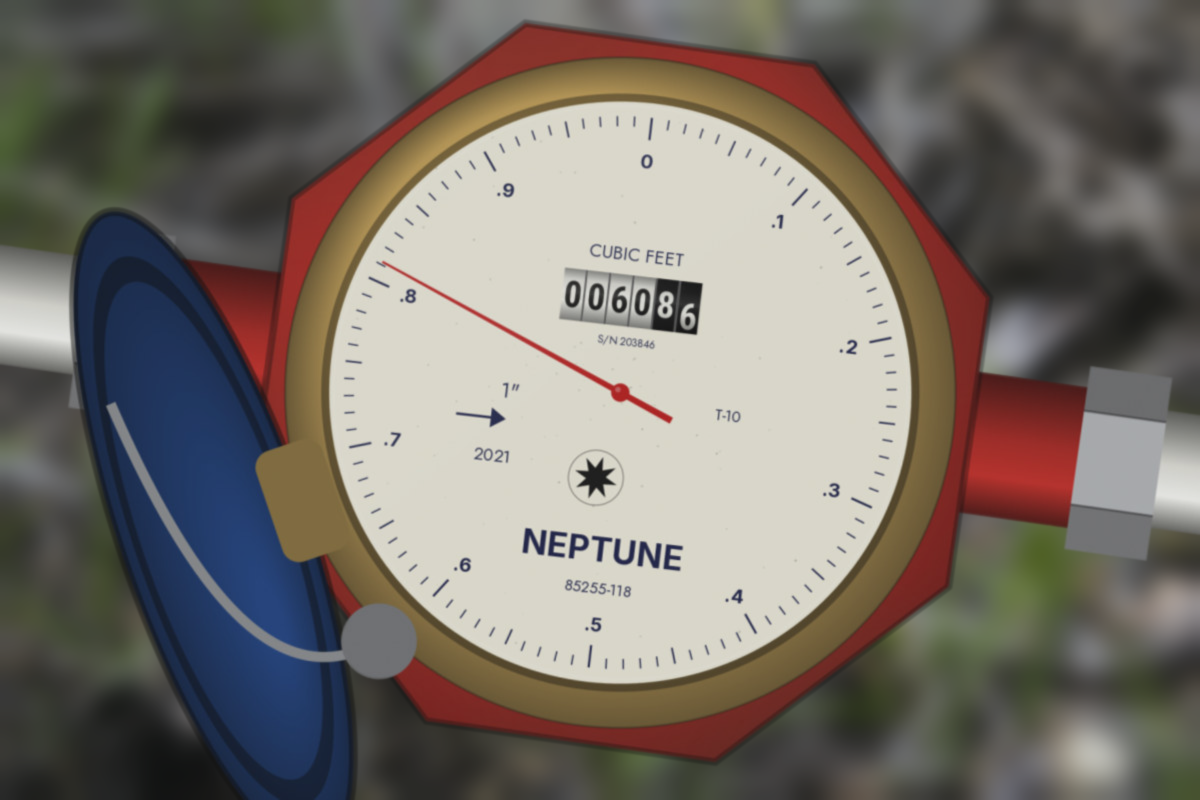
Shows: 6085.81 ft³
